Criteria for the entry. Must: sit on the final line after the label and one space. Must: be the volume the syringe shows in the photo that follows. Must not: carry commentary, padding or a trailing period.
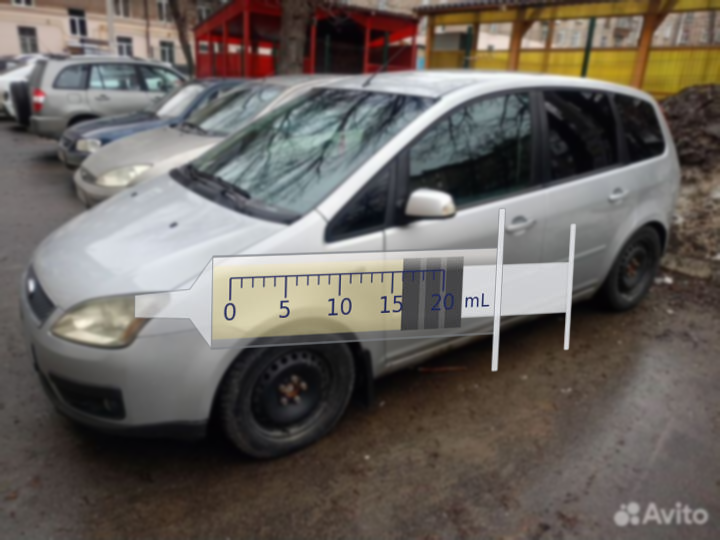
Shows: 16 mL
